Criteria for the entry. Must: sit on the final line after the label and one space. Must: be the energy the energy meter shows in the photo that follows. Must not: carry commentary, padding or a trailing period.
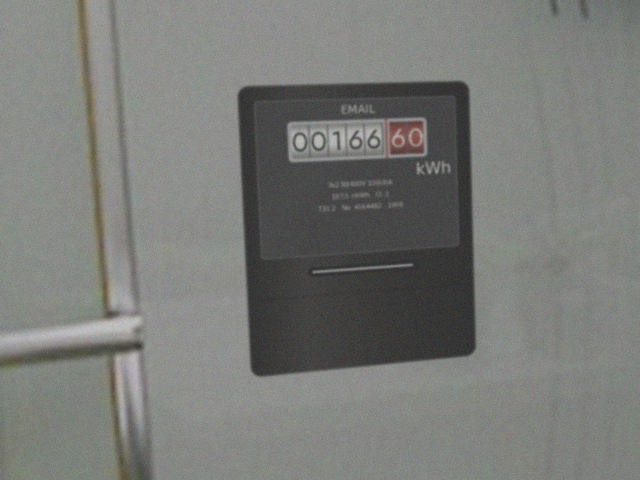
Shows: 166.60 kWh
